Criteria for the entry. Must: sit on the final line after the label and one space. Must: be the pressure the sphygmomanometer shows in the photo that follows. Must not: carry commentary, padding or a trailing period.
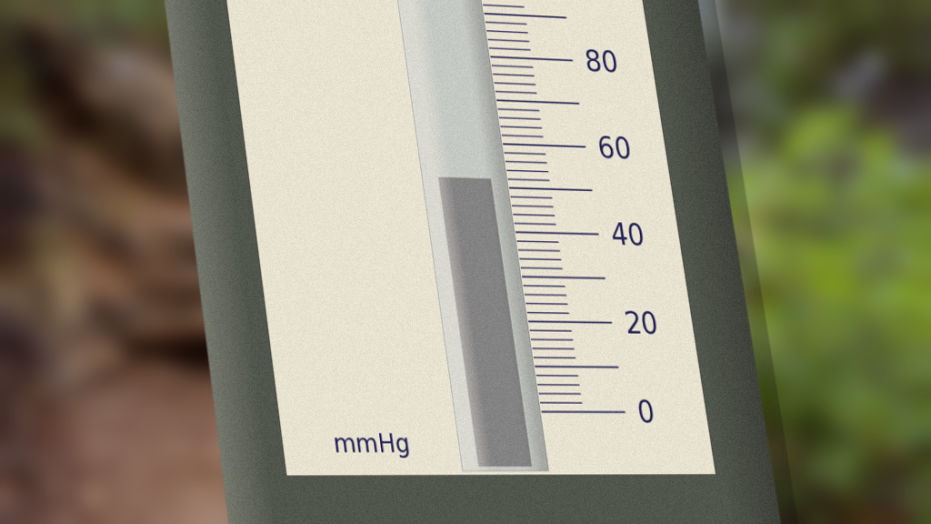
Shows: 52 mmHg
